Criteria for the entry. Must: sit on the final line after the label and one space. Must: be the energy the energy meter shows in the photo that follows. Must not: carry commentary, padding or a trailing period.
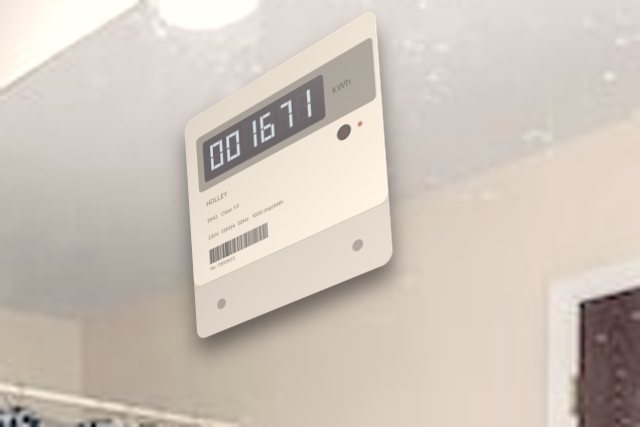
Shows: 1671 kWh
